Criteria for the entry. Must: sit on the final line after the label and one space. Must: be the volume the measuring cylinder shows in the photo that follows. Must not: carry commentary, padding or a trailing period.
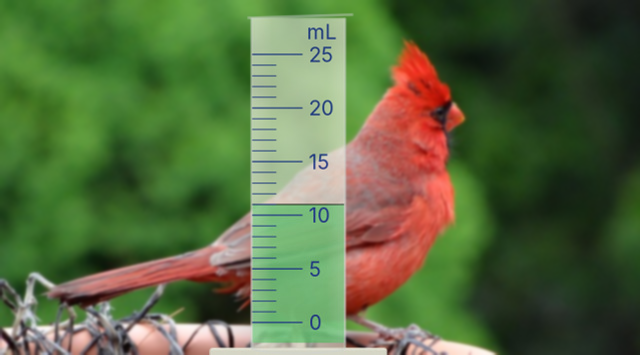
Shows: 11 mL
